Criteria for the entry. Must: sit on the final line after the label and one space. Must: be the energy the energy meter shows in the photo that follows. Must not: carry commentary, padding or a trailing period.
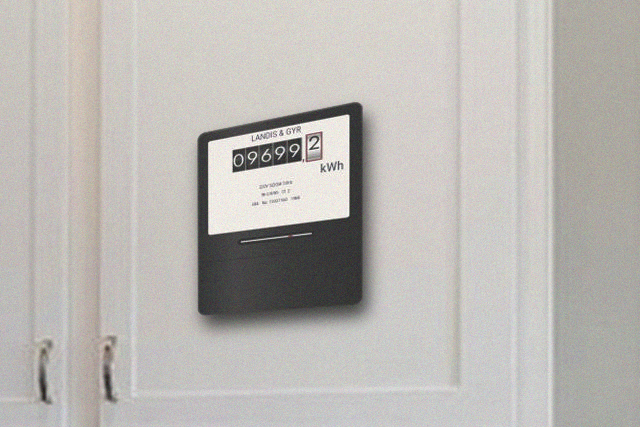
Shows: 9699.2 kWh
